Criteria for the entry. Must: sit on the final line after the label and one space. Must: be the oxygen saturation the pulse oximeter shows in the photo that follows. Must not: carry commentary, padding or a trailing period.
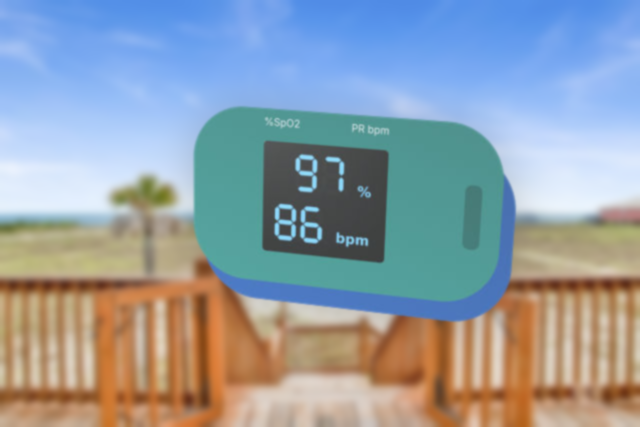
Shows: 97 %
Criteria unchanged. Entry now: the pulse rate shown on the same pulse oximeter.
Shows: 86 bpm
